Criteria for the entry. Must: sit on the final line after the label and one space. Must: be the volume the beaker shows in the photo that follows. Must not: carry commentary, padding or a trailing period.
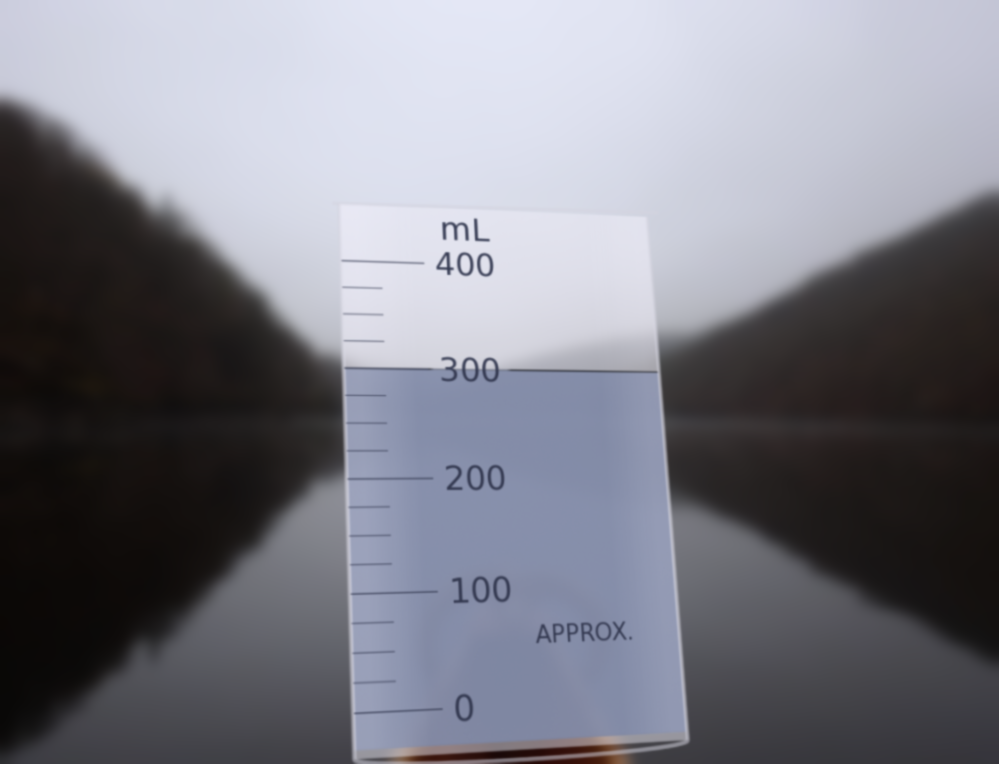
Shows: 300 mL
